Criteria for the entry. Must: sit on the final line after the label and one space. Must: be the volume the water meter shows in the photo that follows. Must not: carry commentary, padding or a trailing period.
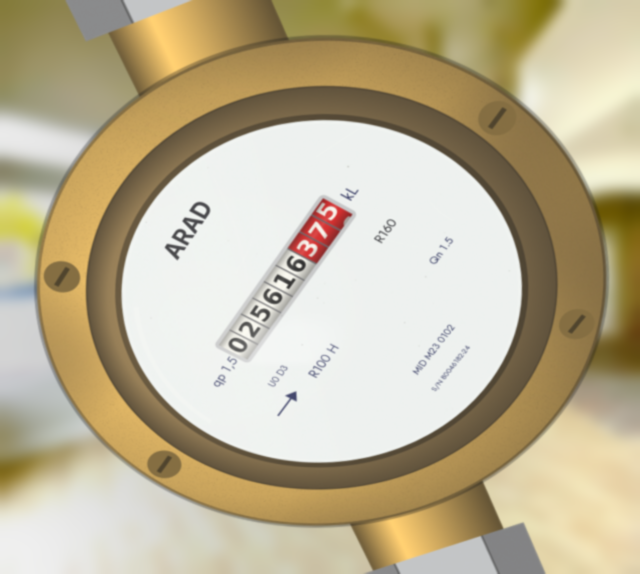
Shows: 25616.375 kL
